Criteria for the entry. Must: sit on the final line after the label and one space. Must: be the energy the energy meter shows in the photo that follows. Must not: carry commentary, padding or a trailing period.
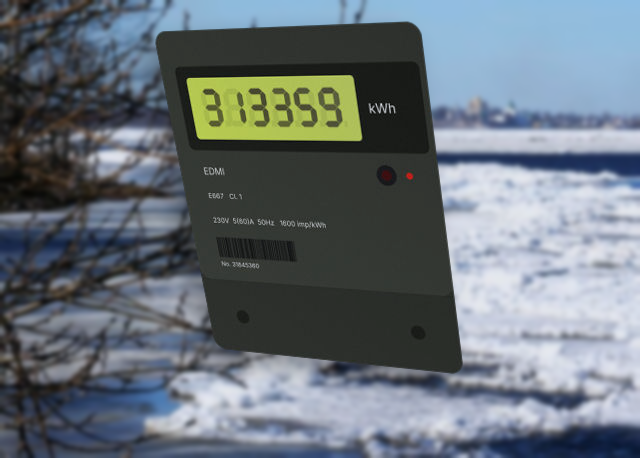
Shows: 313359 kWh
